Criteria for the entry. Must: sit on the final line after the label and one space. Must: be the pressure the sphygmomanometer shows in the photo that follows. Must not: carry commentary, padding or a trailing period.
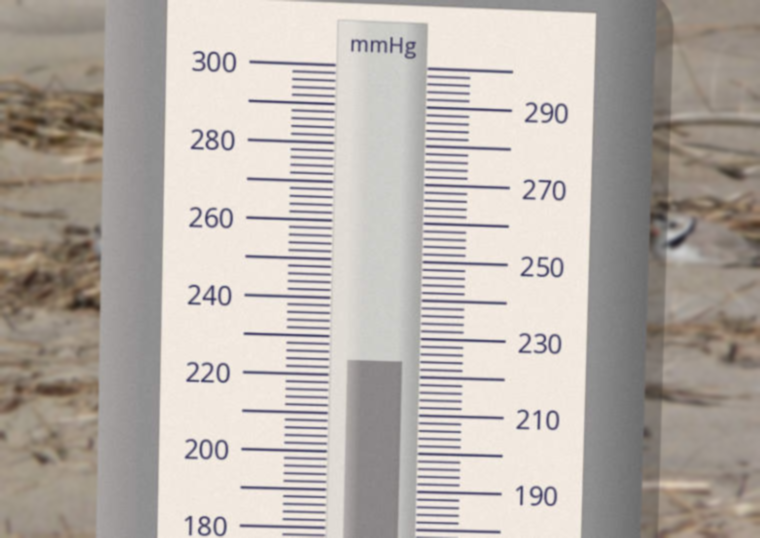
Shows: 224 mmHg
